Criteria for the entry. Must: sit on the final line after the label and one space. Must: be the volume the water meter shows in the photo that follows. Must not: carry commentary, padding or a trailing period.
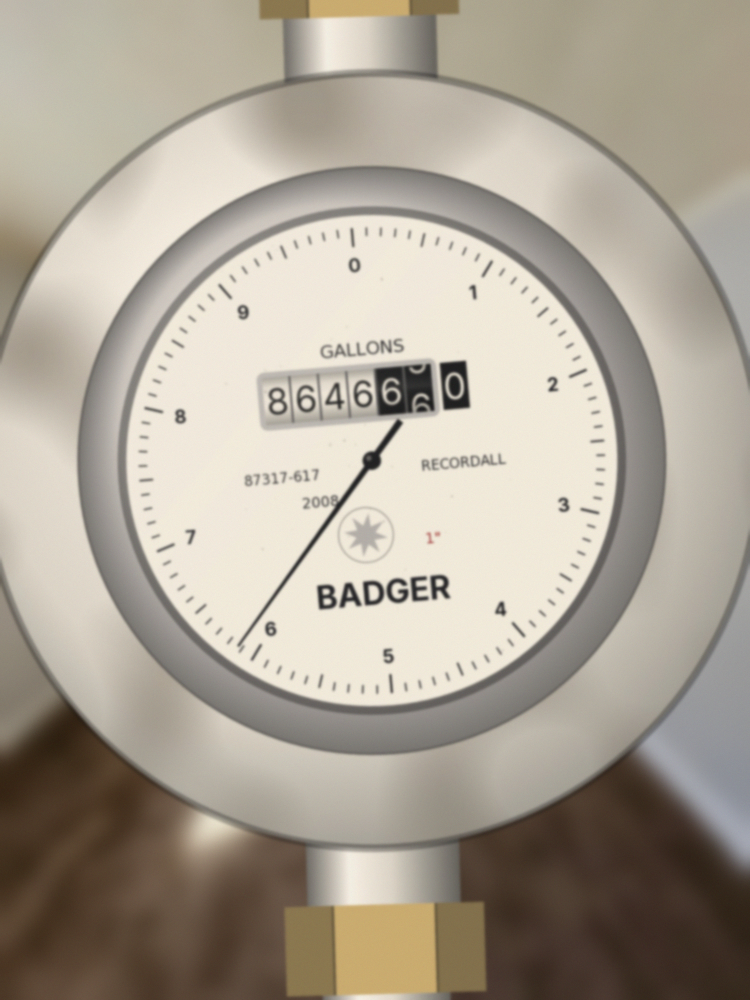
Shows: 8646656.1 gal
